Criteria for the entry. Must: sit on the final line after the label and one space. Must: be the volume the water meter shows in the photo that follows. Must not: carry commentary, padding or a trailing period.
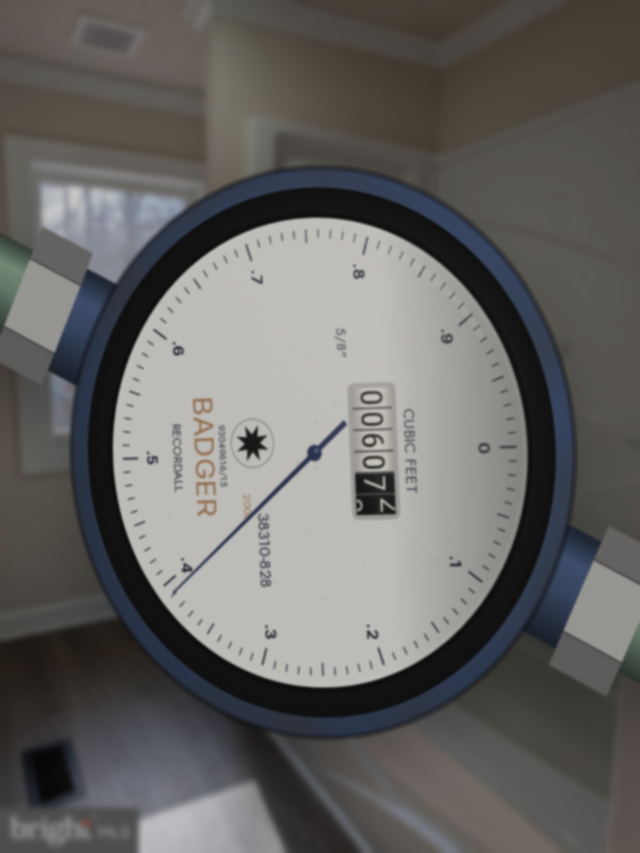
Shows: 6072.39 ft³
